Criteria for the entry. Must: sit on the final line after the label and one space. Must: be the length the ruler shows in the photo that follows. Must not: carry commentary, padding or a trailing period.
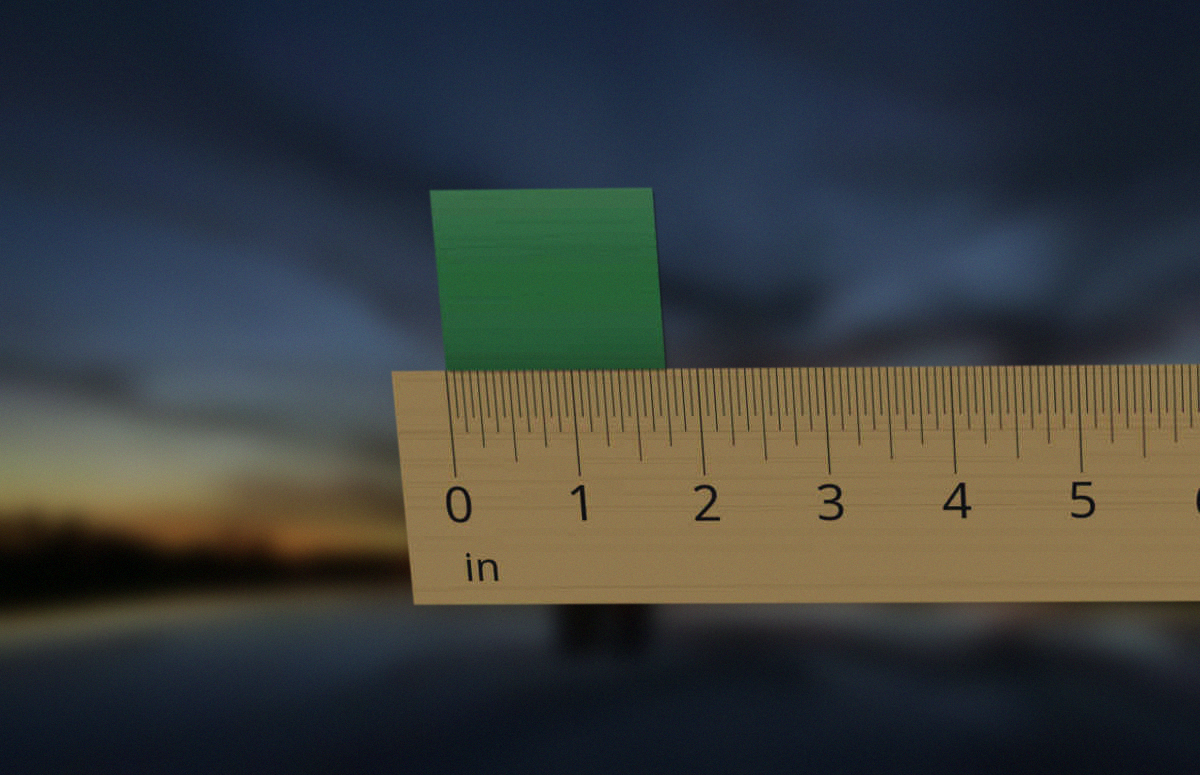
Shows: 1.75 in
